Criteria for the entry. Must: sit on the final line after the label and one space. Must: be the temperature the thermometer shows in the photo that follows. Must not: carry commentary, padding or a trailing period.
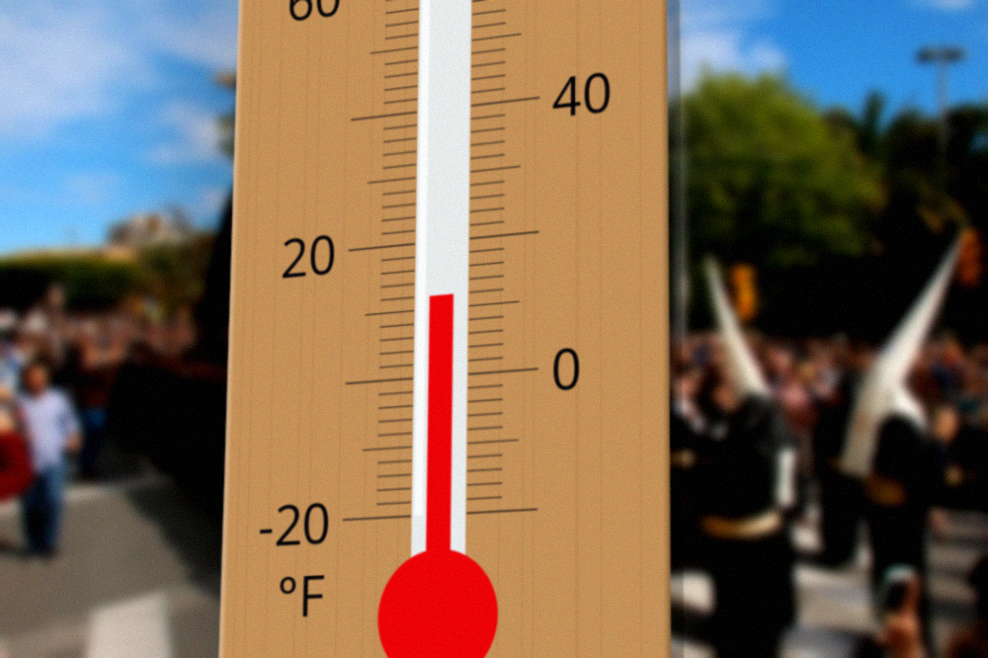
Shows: 12 °F
